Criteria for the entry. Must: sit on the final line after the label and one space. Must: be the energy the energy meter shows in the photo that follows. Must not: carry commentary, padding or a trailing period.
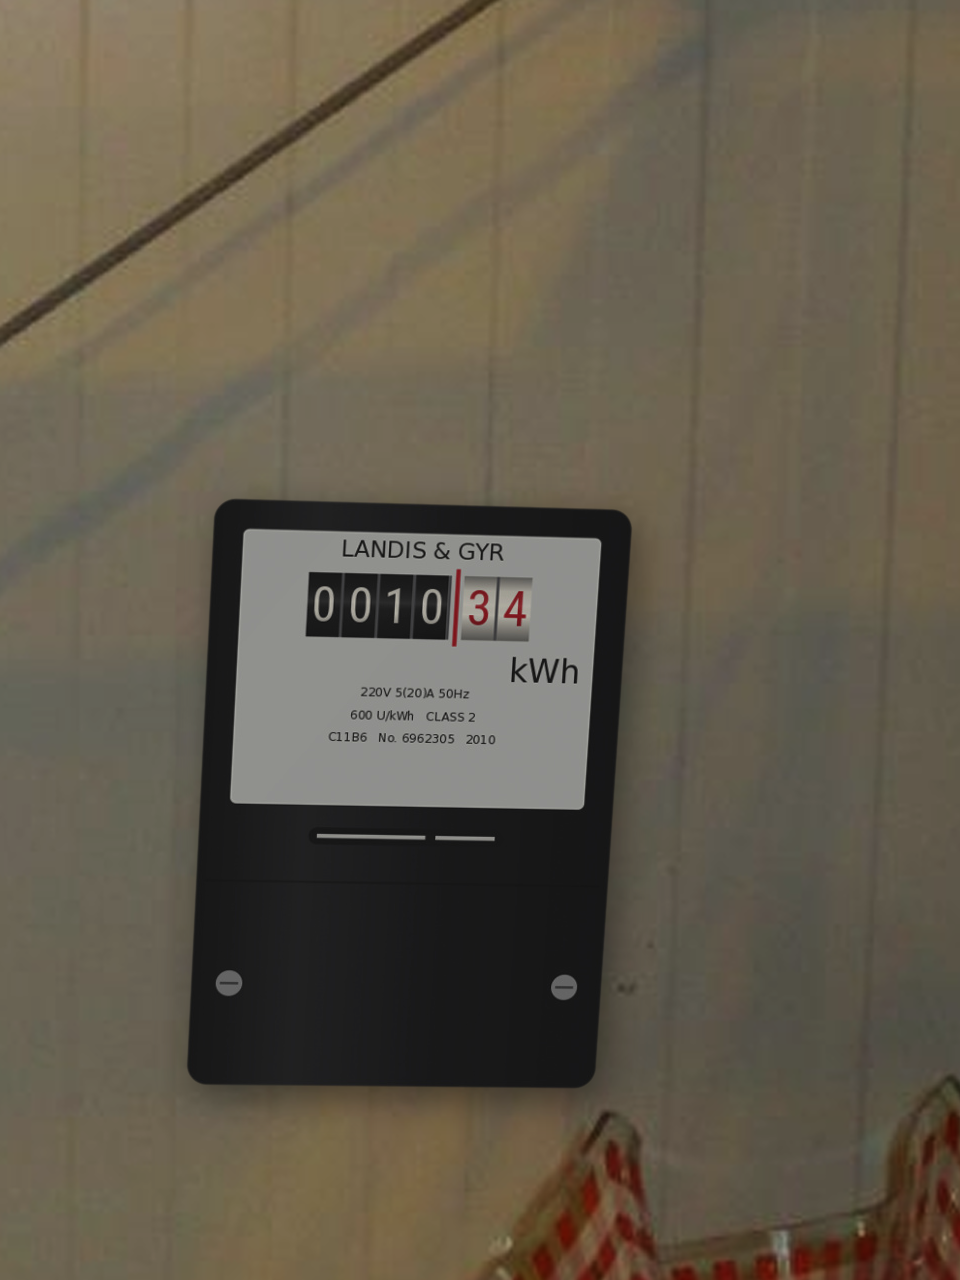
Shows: 10.34 kWh
